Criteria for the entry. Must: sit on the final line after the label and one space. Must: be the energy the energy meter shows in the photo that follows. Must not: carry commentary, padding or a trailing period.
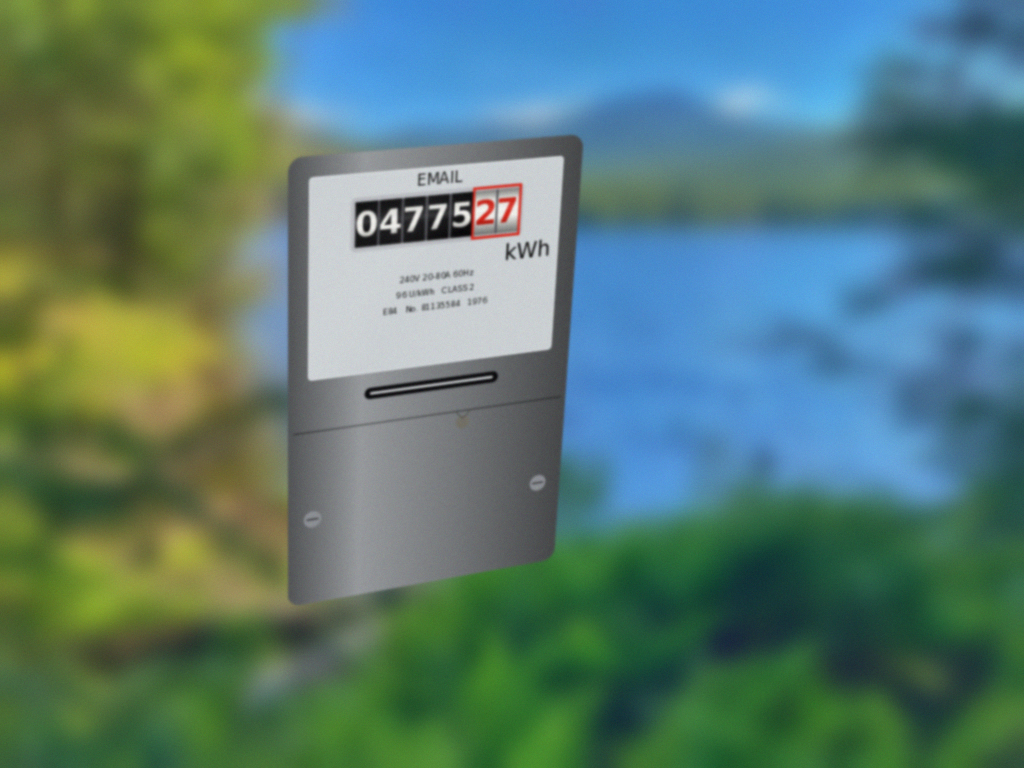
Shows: 4775.27 kWh
